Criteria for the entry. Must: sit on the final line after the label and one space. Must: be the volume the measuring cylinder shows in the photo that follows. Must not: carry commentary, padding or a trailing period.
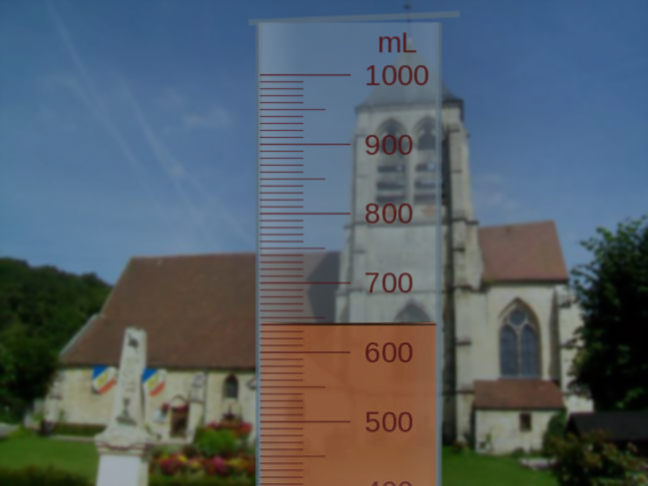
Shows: 640 mL
